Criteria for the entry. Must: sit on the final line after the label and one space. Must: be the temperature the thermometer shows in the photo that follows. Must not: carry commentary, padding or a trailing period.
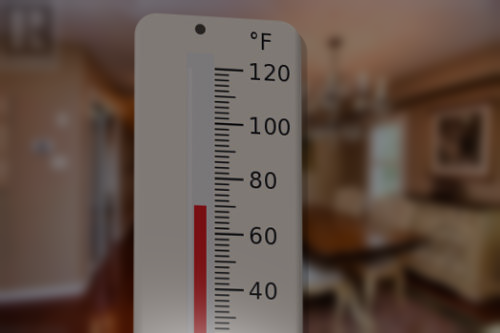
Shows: 70 °F
